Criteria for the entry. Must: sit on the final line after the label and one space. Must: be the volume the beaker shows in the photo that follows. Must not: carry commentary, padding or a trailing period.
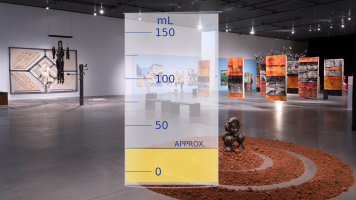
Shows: 25 mL
